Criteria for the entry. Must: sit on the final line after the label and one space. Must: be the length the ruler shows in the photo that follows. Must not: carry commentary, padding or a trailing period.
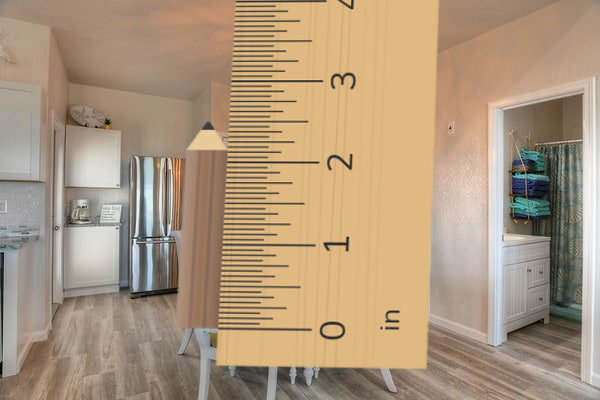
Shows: 2.5 in
